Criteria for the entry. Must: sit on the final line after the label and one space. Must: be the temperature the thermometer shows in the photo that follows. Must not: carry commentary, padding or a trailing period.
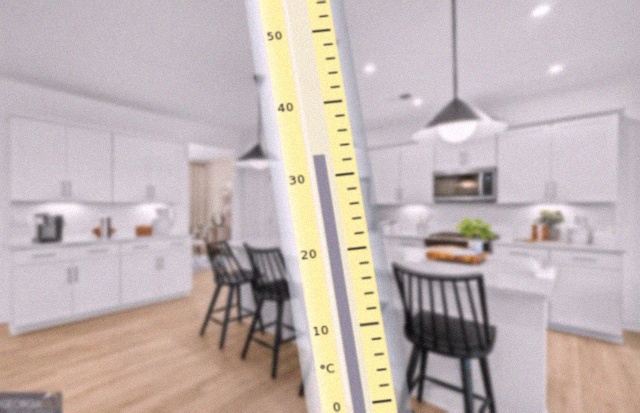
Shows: 33 °C
